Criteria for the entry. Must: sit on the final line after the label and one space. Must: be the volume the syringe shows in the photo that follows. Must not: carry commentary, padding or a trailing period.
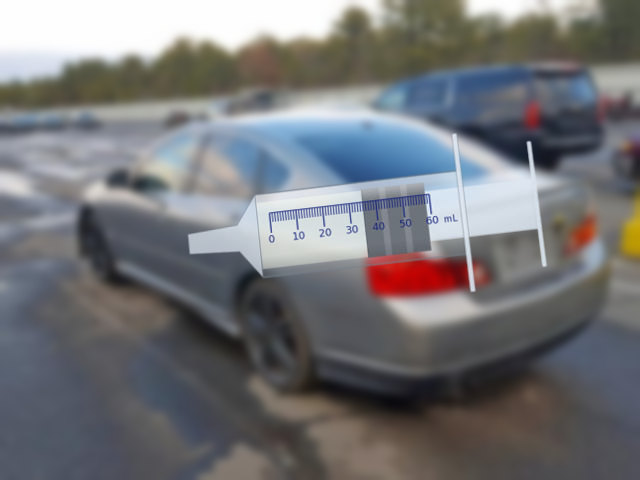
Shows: 35 mL
